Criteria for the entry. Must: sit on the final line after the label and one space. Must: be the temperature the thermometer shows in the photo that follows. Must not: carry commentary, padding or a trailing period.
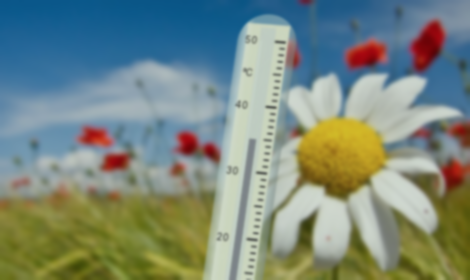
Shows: 35 °C
